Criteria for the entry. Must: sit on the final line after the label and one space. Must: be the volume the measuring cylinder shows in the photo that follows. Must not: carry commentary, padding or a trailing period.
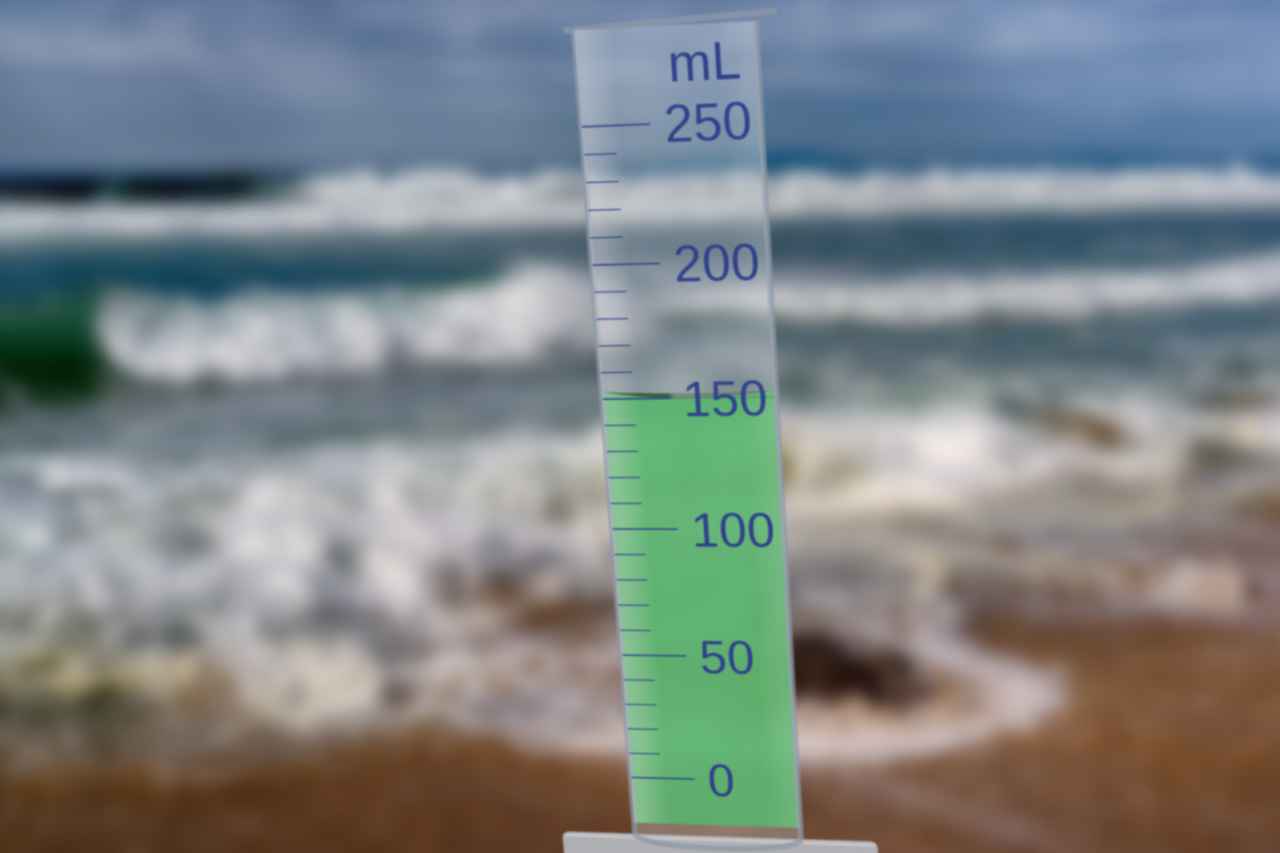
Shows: 150 mL
